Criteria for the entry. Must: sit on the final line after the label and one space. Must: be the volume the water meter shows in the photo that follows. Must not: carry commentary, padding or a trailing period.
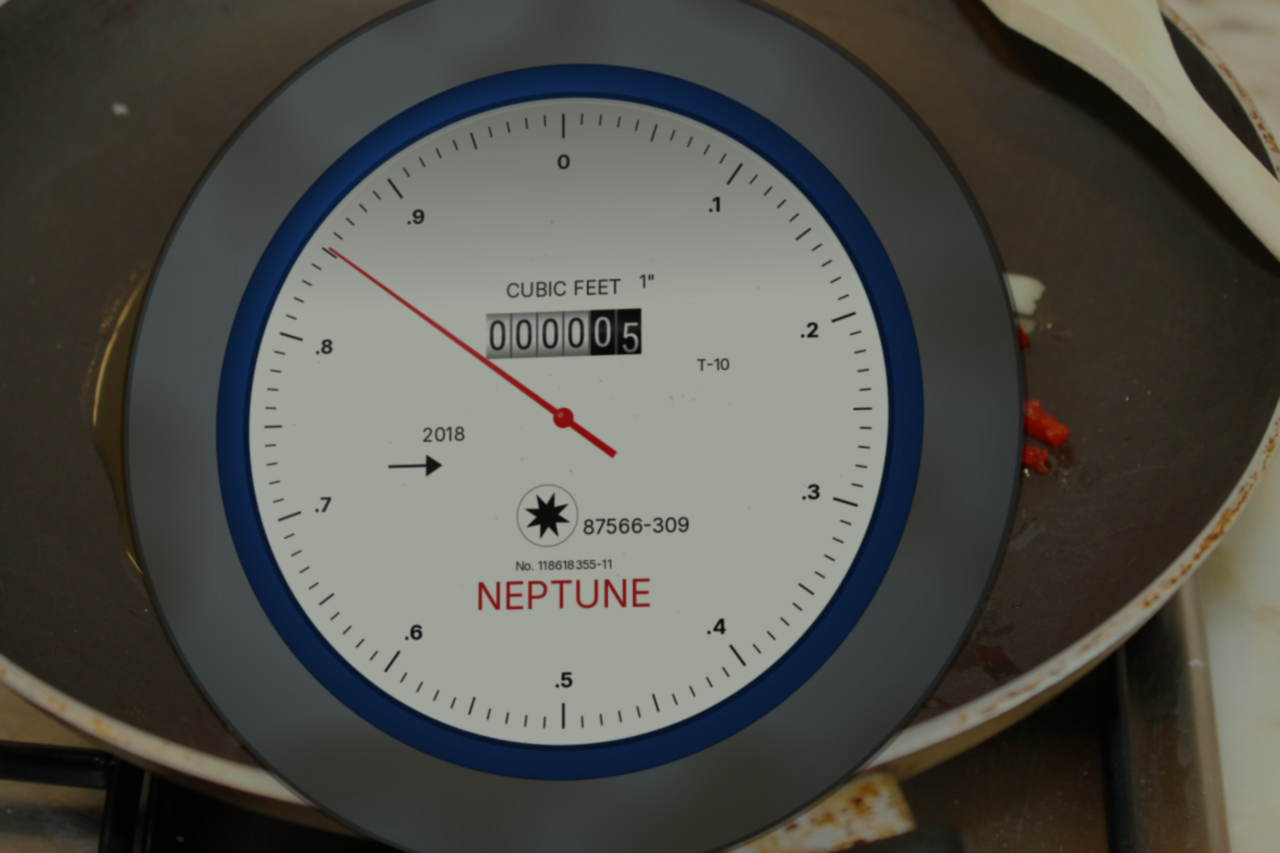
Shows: 4.85 ft³
